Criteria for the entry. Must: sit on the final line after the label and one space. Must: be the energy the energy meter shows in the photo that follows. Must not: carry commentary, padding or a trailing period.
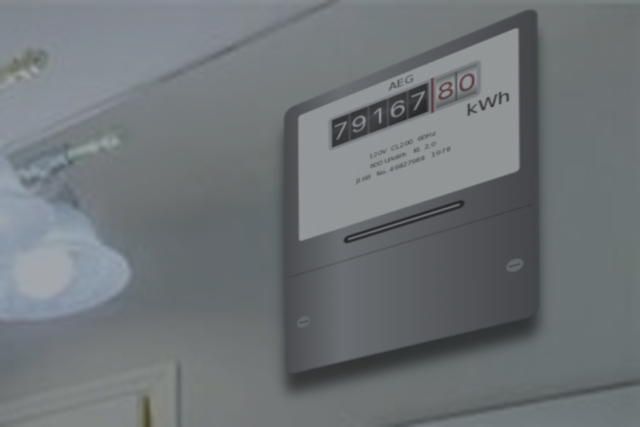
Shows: 79167.80 kWh
